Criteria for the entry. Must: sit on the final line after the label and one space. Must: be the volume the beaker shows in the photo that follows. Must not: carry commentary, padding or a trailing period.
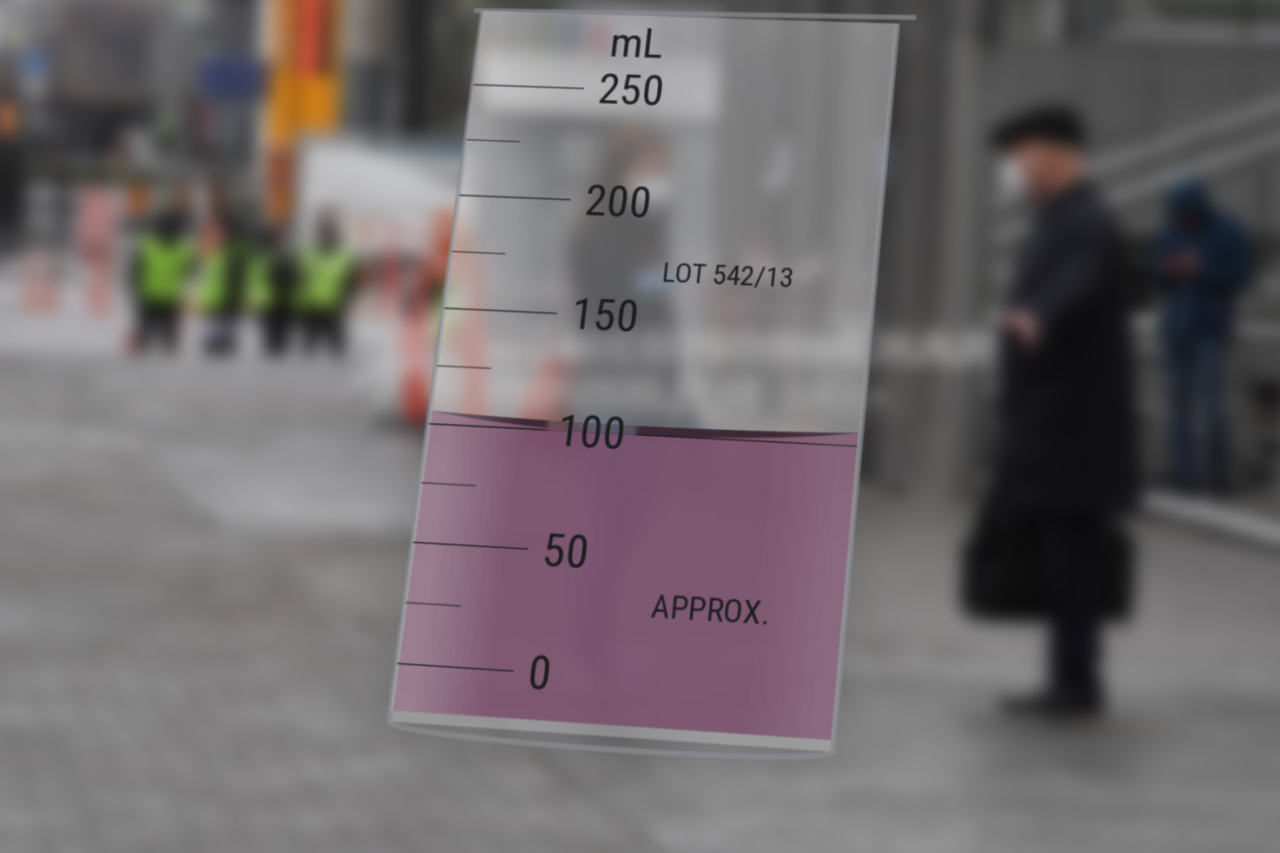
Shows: 100 mL
